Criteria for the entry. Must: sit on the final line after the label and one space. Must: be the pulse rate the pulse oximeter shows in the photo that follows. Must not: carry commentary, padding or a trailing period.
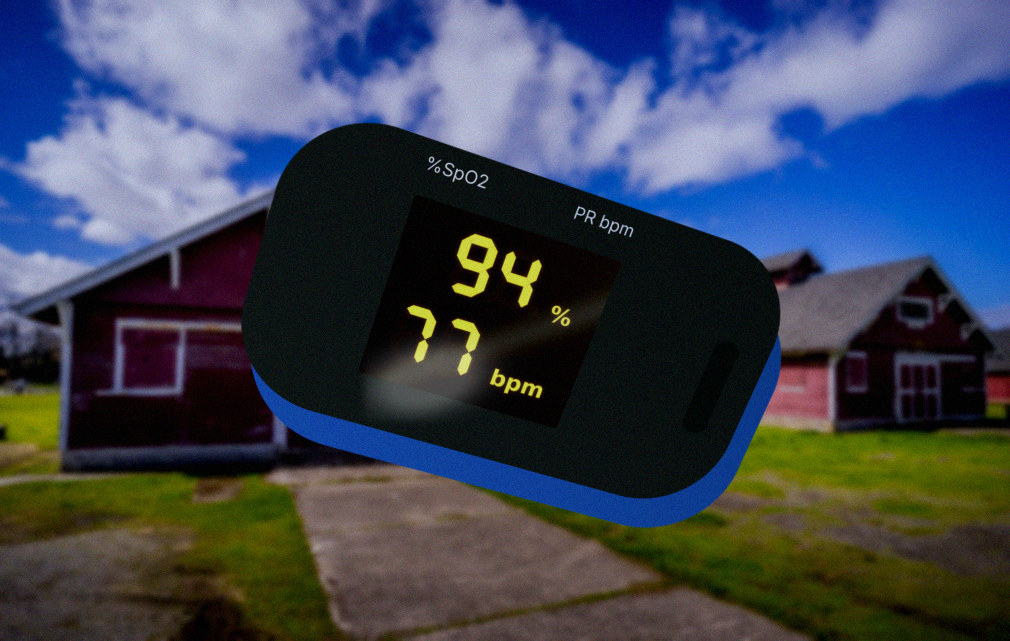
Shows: 77 bpm
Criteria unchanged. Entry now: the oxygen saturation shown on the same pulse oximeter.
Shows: 94 %
